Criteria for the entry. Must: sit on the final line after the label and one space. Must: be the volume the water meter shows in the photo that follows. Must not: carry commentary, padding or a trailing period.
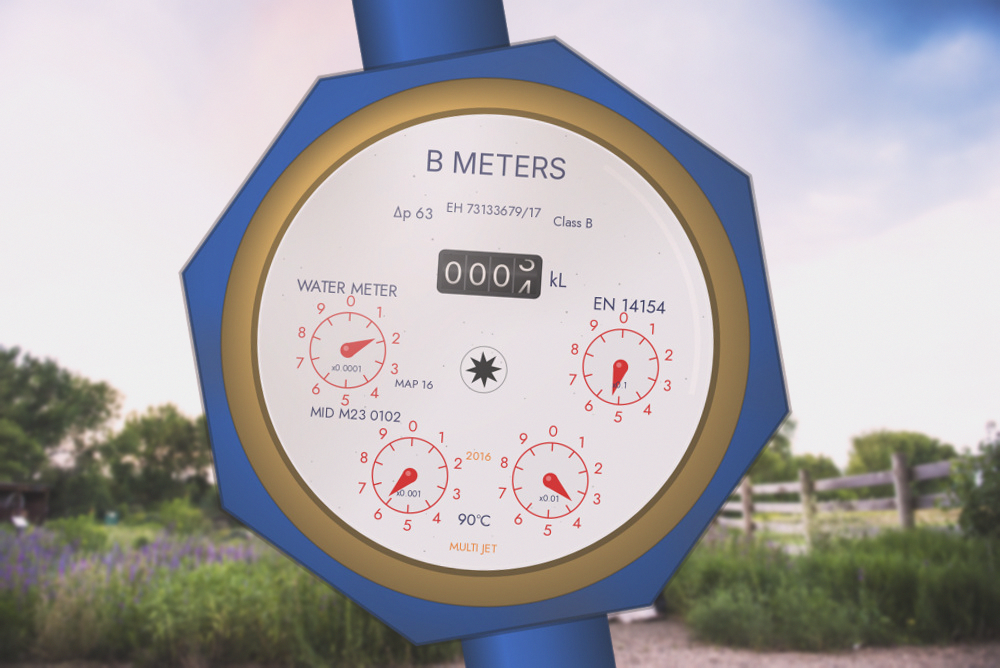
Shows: 3.5361 kL
